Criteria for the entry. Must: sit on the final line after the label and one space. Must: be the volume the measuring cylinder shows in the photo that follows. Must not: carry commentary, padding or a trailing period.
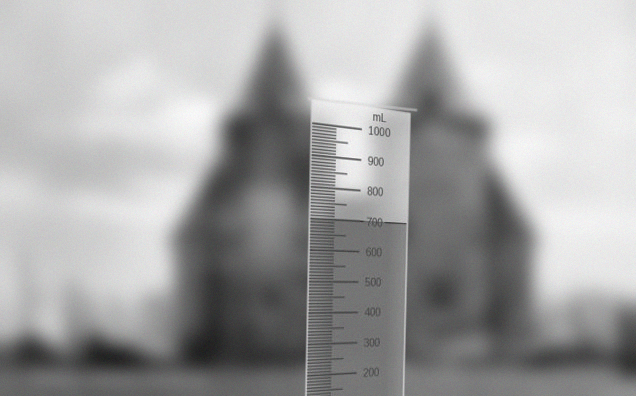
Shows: 700 mL
